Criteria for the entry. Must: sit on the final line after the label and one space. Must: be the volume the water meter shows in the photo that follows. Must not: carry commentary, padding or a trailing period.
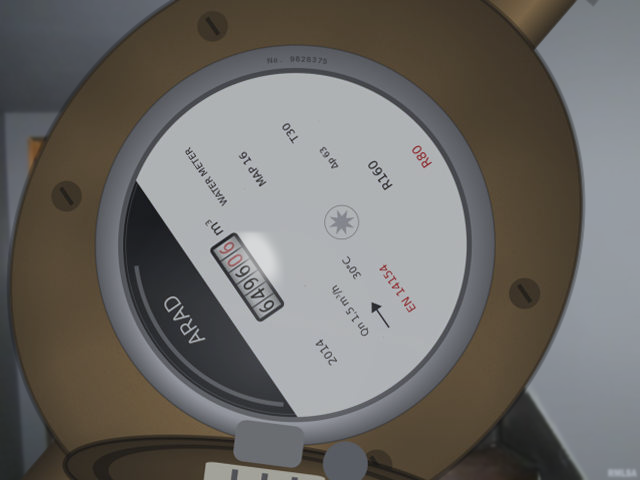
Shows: 6496.06 m³
